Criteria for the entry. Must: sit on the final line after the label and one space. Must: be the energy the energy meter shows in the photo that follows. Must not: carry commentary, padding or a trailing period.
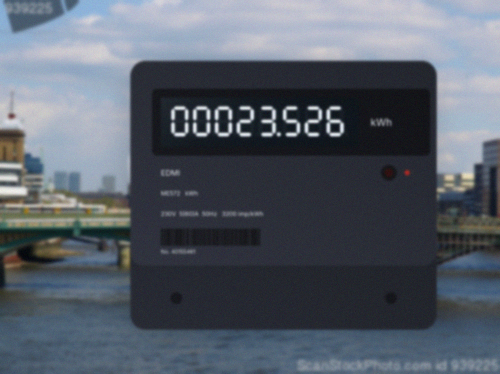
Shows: 23.526 kWh
